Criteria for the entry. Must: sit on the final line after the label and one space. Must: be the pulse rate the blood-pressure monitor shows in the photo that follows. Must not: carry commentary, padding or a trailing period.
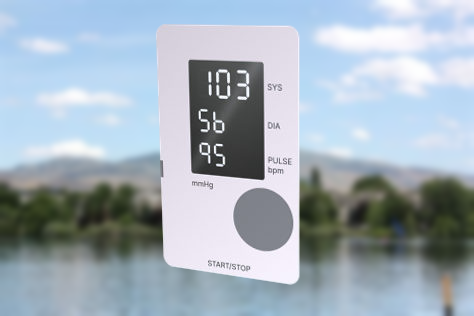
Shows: 95 bpm
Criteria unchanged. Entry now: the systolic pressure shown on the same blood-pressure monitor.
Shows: 103 mmHg
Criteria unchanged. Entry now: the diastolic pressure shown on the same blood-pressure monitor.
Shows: 56 mmHg
